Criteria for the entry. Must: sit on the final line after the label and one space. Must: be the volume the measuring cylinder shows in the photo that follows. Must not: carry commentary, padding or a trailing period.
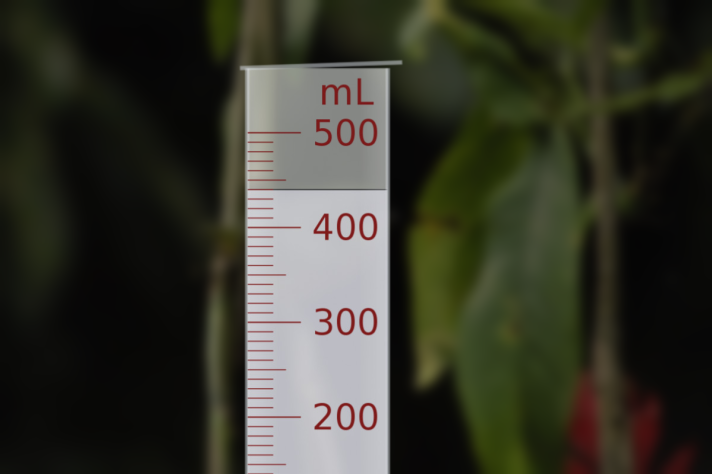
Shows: 440 mL
